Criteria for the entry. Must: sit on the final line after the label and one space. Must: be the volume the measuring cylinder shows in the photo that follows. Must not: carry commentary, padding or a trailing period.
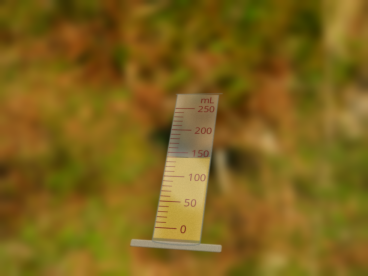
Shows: 140 mL
